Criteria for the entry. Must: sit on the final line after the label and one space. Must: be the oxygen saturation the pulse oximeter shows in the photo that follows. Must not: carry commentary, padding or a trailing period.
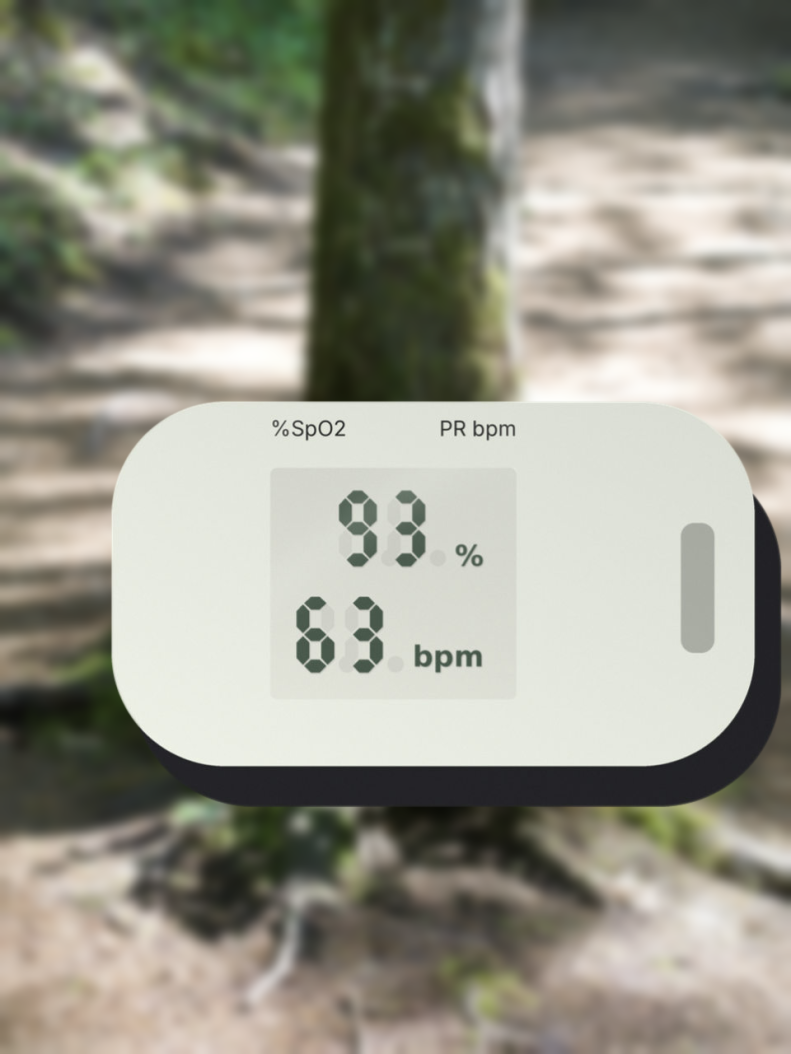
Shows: 93 %
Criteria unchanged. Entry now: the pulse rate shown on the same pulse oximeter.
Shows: 63 bpm
